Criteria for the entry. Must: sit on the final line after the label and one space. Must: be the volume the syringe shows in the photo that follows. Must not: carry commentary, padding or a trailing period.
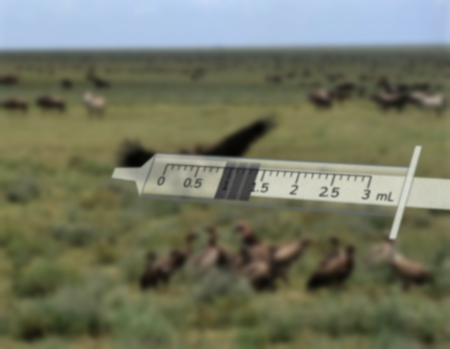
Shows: 0.9 mL
